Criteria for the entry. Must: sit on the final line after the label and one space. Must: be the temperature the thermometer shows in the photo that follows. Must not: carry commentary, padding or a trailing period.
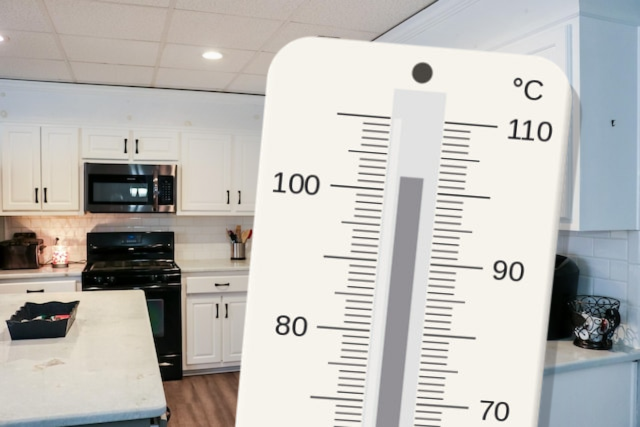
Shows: 102 °C
